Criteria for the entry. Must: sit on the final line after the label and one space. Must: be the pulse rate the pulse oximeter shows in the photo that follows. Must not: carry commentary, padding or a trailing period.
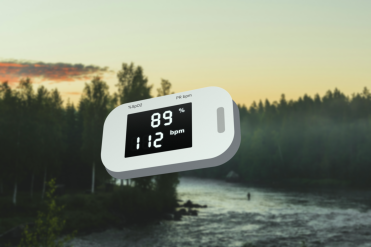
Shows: 112 bpm
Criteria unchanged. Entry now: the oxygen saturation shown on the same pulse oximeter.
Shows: 89 %
